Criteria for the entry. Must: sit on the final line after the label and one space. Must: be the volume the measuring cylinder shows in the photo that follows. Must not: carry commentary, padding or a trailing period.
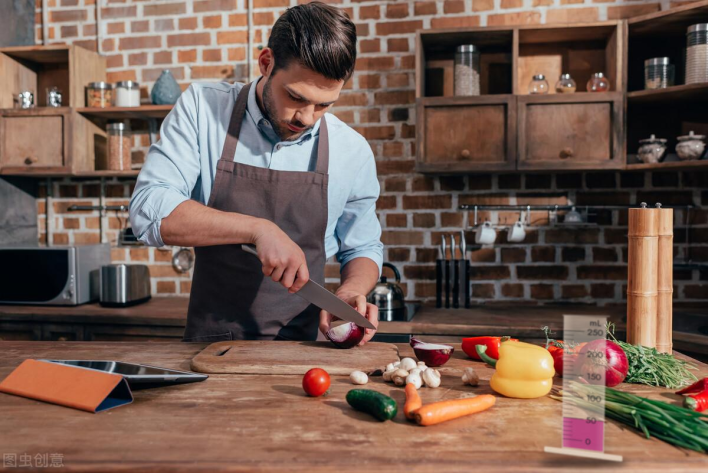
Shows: 50 mL
